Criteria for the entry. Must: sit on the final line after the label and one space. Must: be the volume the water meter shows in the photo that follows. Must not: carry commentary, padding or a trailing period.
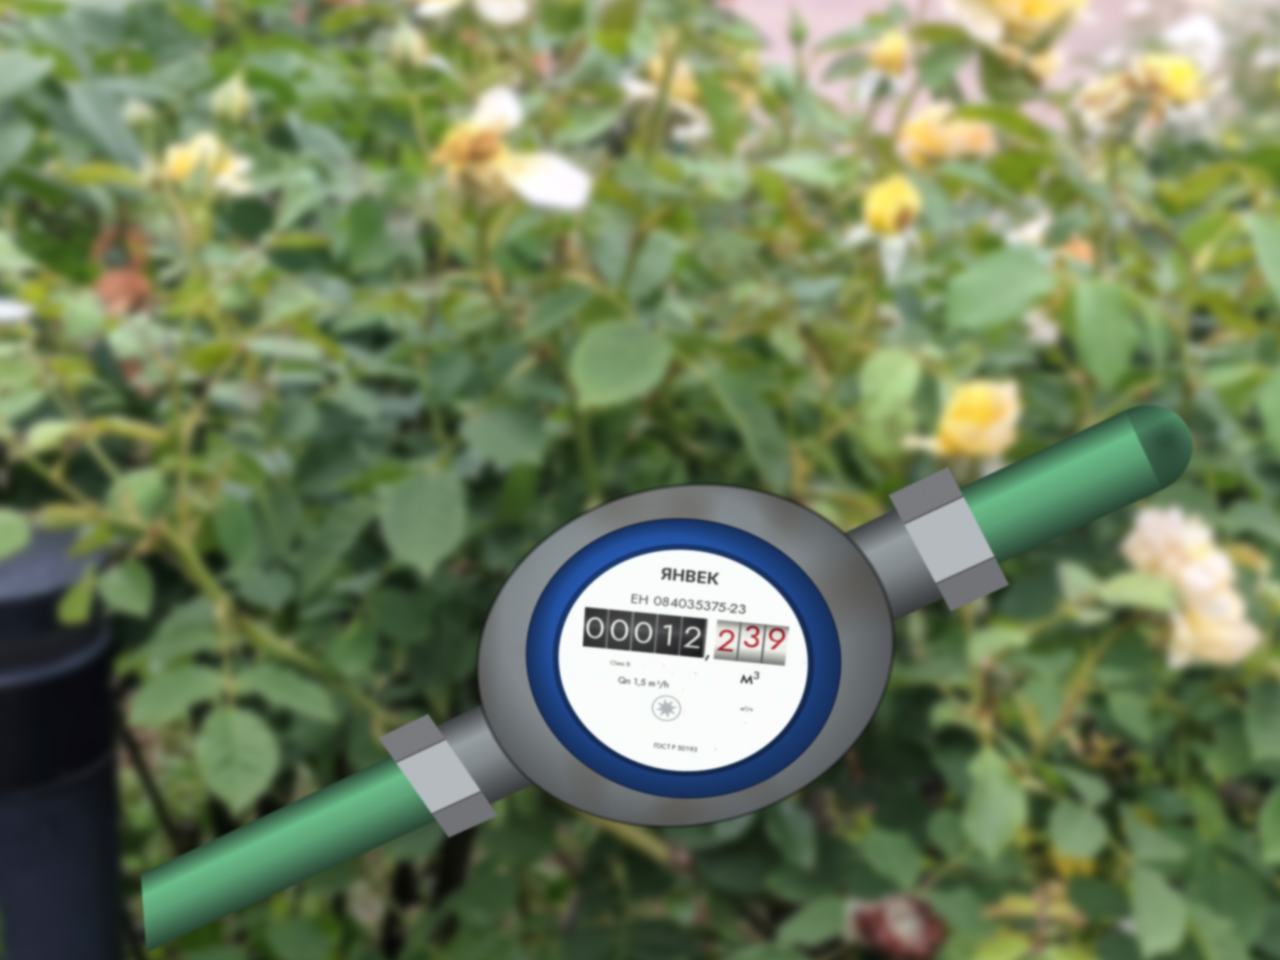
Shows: 12.239 m³
